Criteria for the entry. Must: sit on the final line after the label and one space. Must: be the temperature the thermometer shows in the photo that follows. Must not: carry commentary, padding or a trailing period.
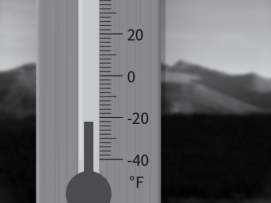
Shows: -22 °F
